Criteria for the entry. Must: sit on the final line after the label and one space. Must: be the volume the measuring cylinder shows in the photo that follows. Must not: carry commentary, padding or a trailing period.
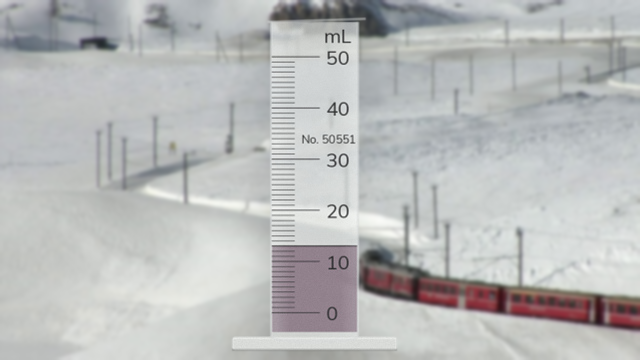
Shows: 13 mL
